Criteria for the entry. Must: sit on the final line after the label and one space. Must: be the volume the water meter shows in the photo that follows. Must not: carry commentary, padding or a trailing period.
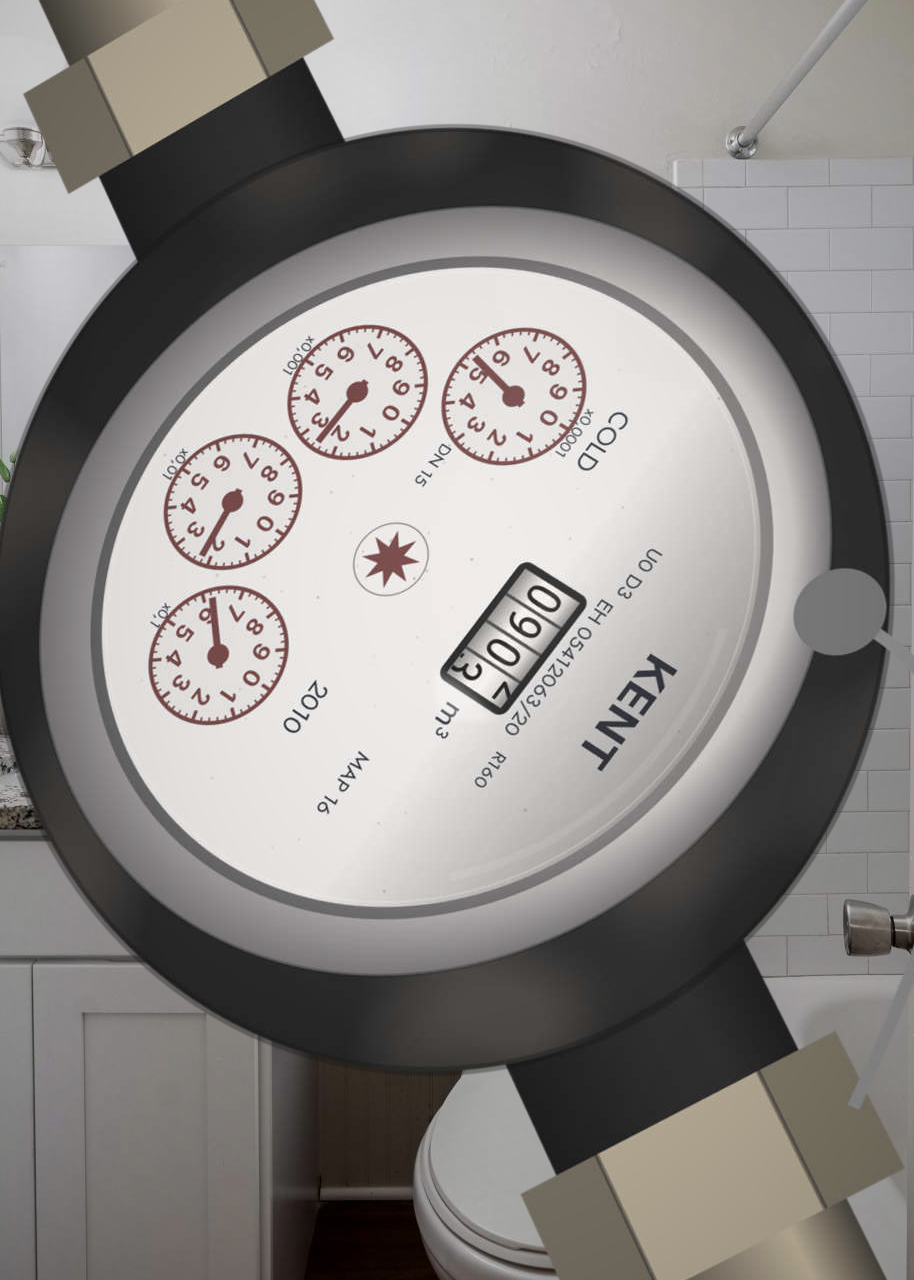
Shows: 902.6225 m³
